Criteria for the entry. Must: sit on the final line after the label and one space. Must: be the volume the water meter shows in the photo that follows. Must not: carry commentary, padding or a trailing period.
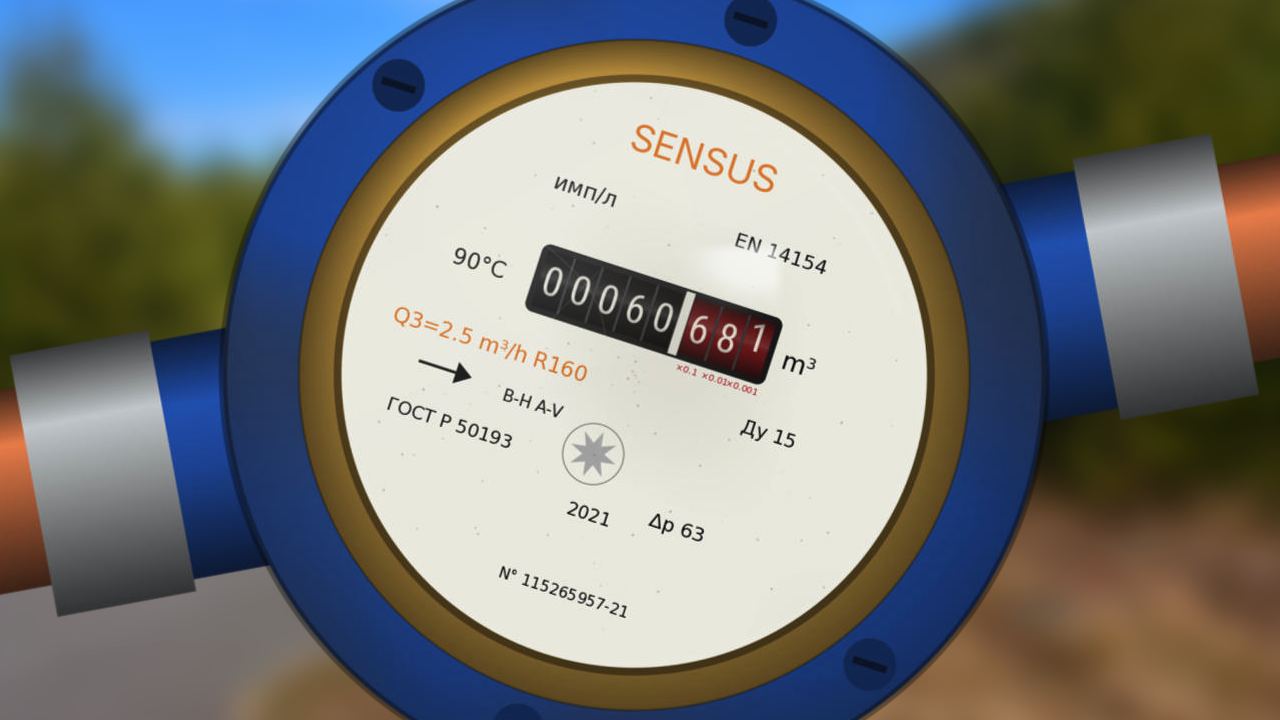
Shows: 60.681 m³
